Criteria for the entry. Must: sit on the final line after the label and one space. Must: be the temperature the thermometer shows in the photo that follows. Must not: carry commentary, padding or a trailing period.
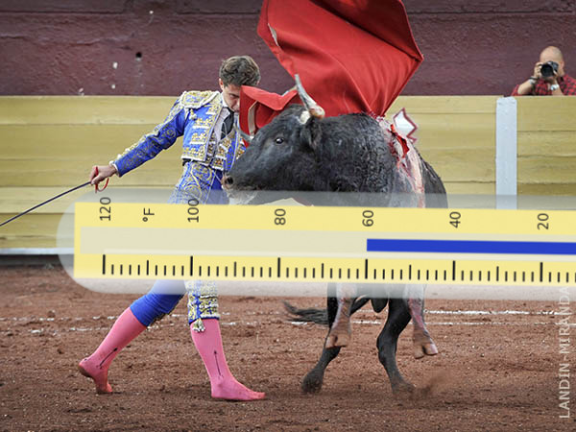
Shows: 60 °F
